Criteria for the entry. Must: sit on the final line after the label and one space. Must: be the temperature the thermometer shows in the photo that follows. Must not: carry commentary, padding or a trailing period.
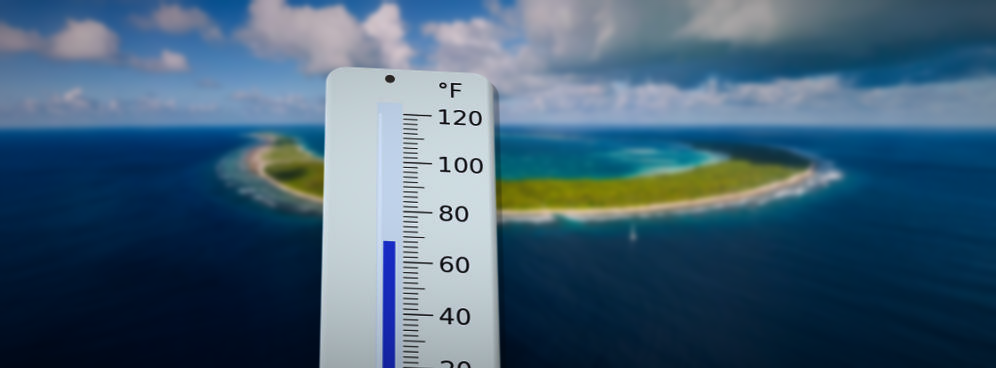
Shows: 68 °F
